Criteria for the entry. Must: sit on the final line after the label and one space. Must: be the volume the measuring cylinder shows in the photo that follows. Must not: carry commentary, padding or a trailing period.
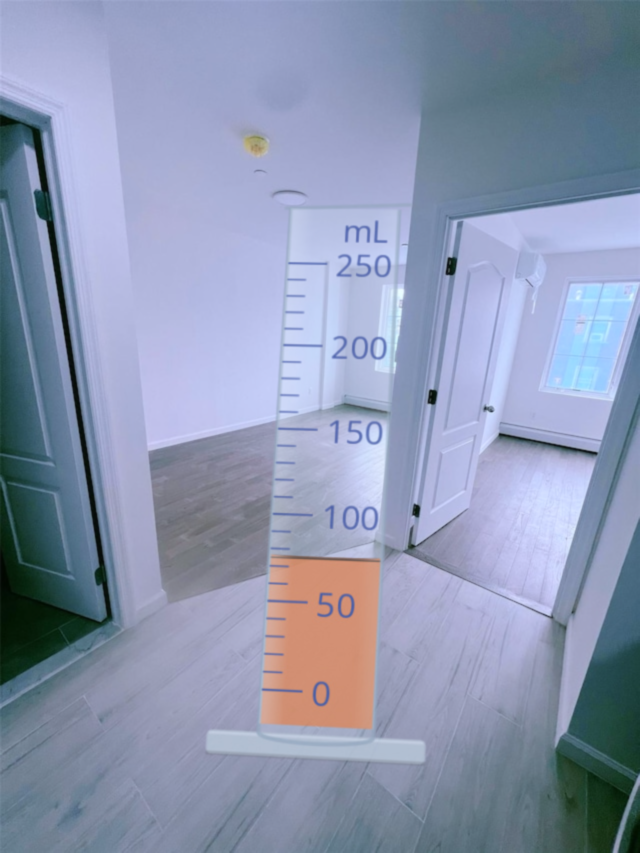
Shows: 75 mL
